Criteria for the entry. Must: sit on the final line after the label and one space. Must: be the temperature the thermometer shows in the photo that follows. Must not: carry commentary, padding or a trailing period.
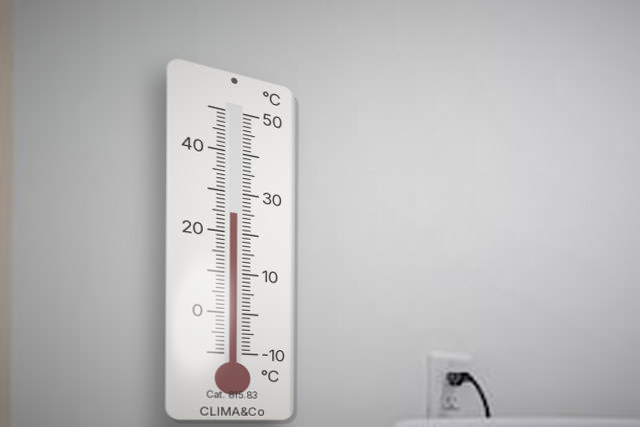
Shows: 25 °C
